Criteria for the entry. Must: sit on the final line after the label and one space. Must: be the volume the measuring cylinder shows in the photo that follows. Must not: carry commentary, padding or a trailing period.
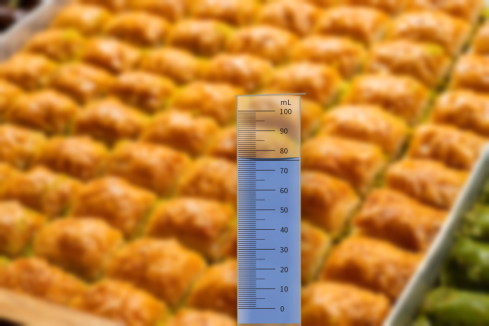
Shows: 75 mL
